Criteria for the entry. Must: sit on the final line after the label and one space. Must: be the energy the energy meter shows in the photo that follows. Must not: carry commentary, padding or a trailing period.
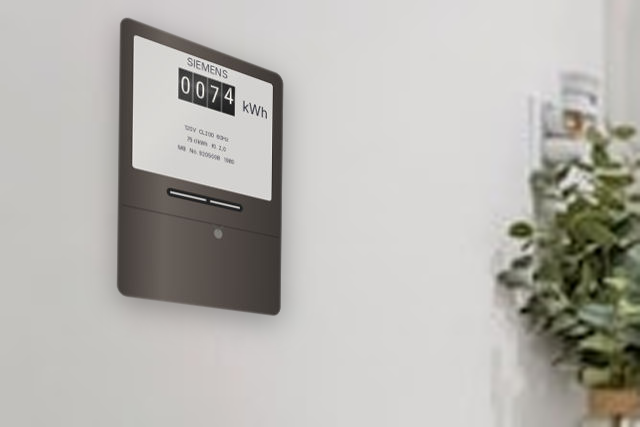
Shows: 74 kWh
